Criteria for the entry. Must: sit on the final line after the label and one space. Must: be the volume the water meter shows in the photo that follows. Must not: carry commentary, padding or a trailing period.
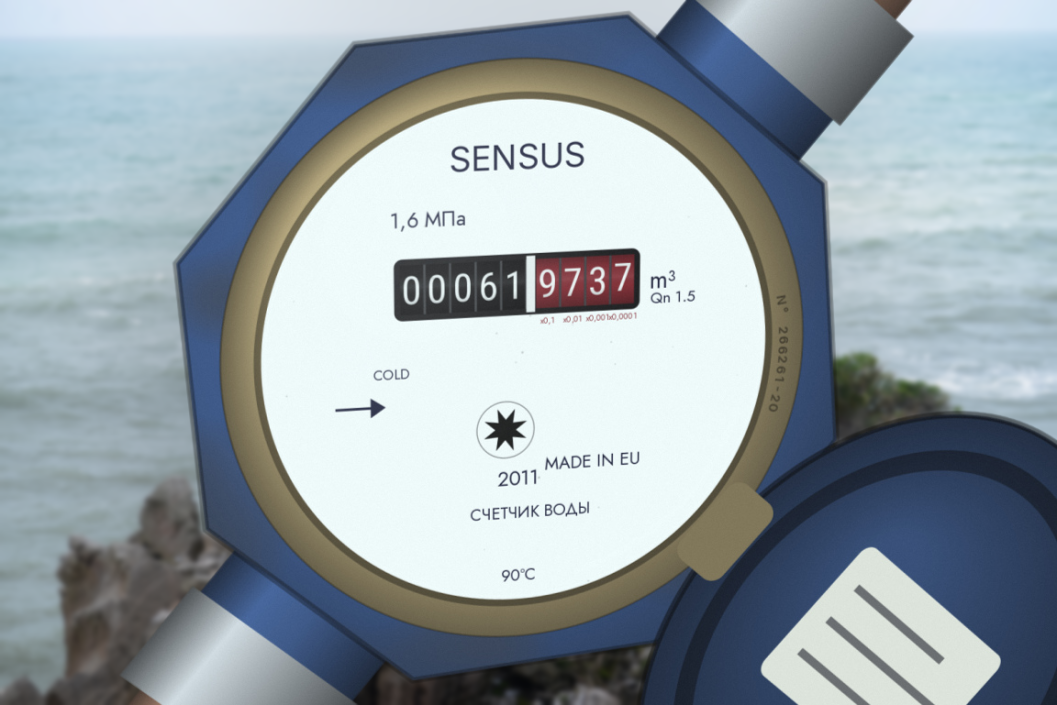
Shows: 61.9737 m³
